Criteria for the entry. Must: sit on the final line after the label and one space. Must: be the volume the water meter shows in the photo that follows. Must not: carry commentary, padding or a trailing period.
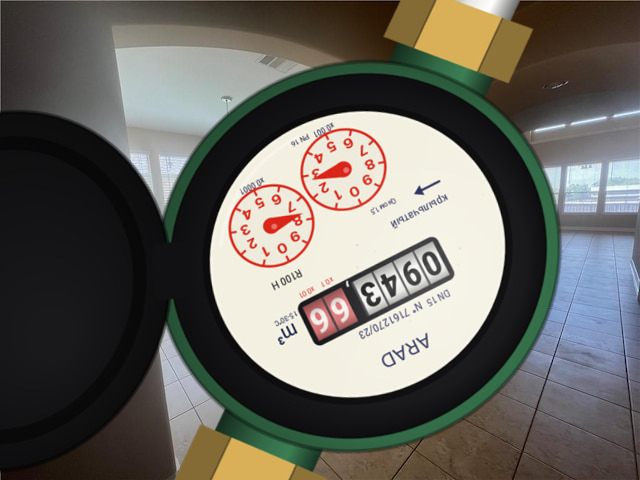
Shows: 943.6627 m³
